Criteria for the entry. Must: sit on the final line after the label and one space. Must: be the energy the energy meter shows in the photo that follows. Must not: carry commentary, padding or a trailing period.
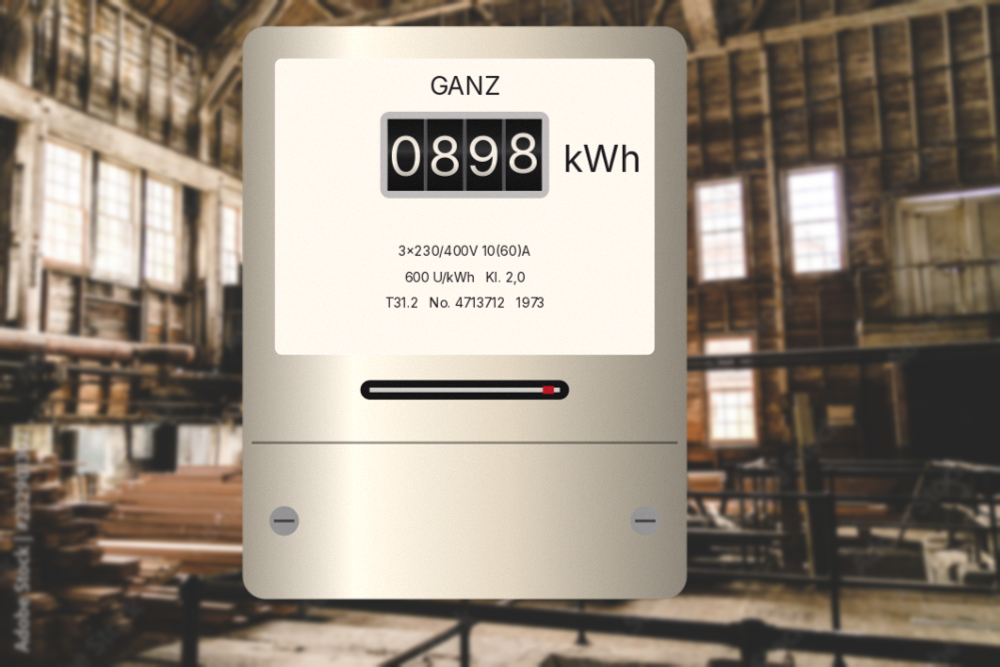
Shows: 898 kWh
